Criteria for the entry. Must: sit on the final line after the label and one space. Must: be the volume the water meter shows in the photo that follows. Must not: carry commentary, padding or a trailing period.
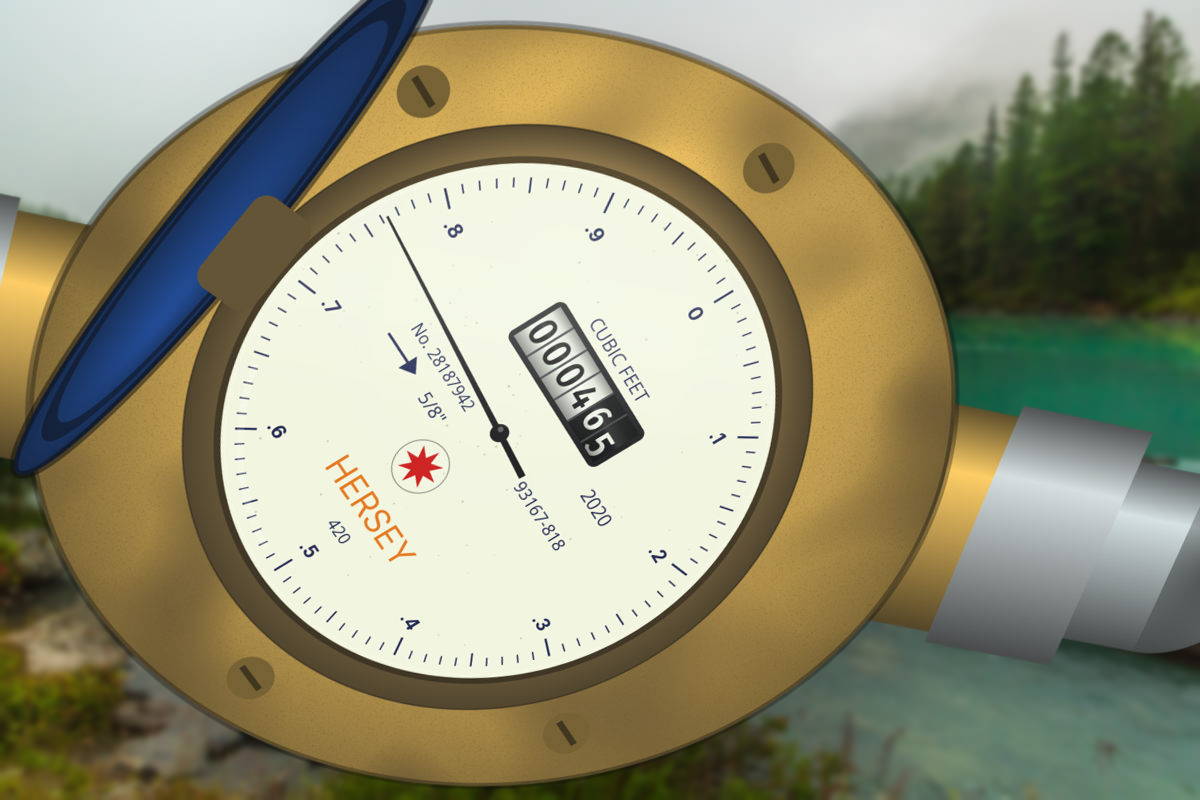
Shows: 464.76 ft³
